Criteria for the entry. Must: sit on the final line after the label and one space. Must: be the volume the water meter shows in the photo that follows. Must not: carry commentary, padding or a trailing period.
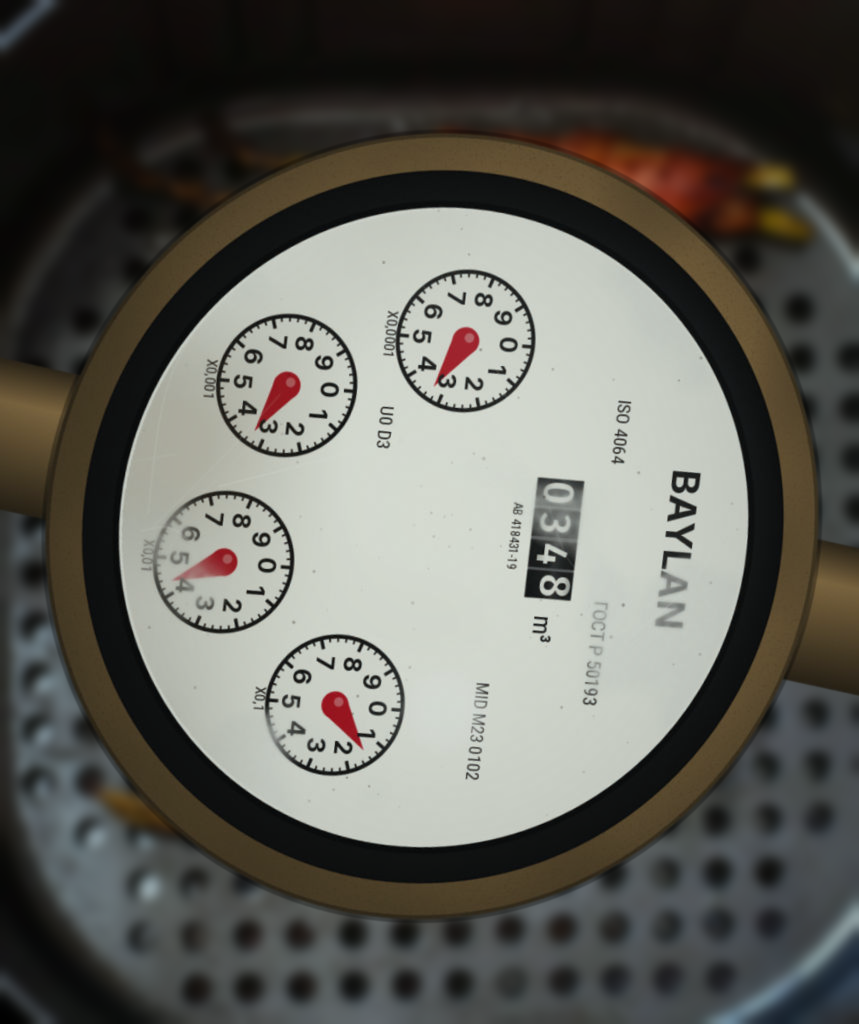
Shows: 348.1433 m³
